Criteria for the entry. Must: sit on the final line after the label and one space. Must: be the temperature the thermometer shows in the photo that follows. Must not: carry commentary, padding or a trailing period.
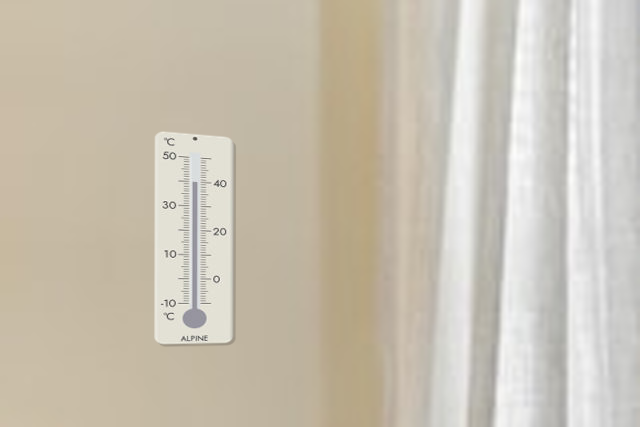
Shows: 40 °C
